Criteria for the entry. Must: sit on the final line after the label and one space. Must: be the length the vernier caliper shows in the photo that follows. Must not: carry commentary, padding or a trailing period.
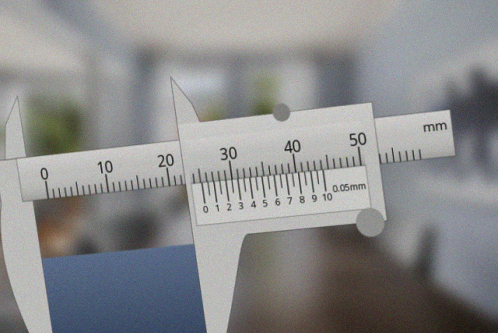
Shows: 25.2 mm
